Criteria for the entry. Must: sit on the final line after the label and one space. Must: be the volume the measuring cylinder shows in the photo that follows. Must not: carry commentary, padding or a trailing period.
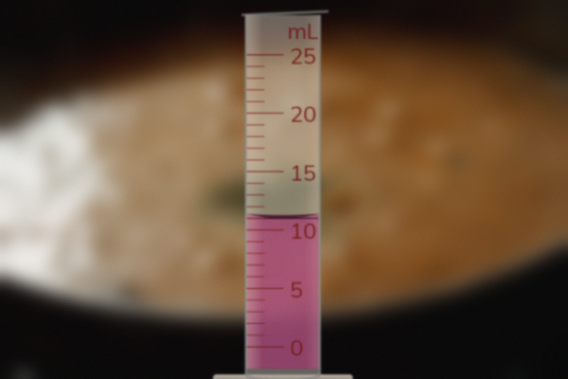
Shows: 11 mL
